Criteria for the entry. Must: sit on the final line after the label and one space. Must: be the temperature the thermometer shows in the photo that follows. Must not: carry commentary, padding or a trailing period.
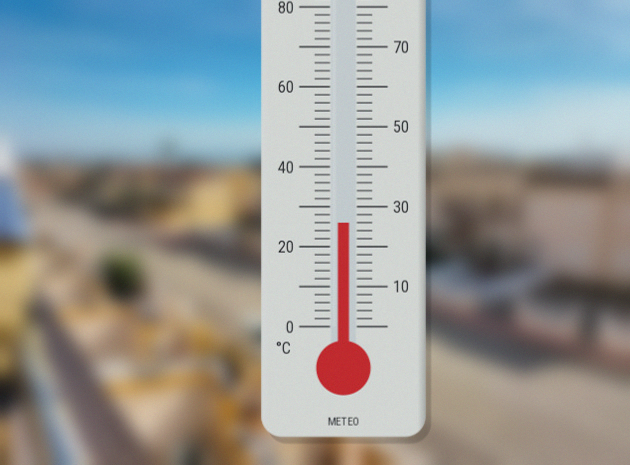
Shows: 26 °C
